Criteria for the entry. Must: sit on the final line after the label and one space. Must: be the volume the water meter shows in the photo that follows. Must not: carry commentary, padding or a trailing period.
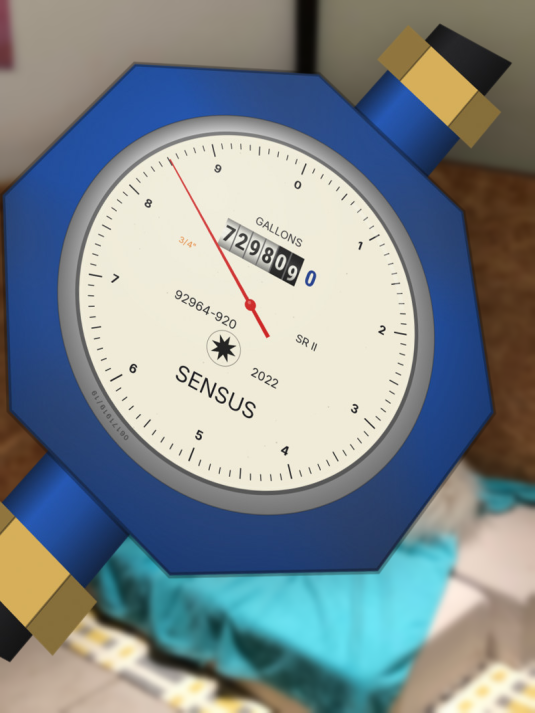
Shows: 7298088.5 gal
